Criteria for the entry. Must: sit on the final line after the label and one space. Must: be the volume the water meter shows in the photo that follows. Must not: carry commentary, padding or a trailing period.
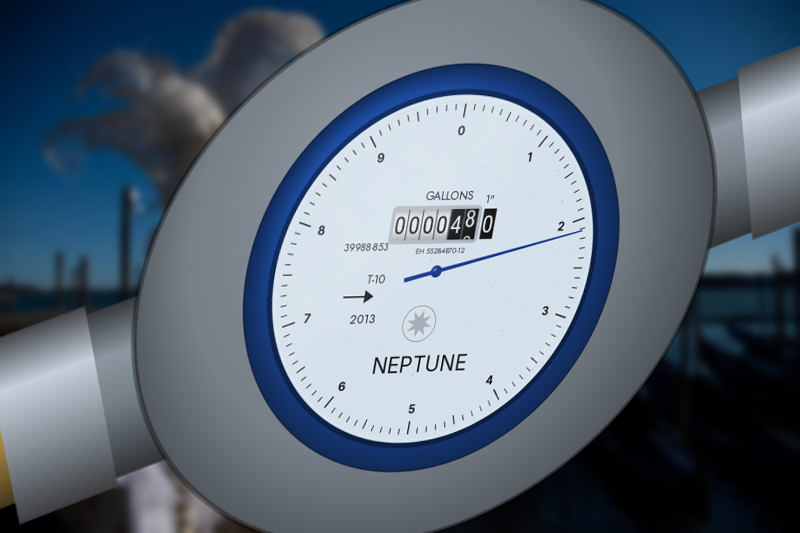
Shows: 482.1 gal
